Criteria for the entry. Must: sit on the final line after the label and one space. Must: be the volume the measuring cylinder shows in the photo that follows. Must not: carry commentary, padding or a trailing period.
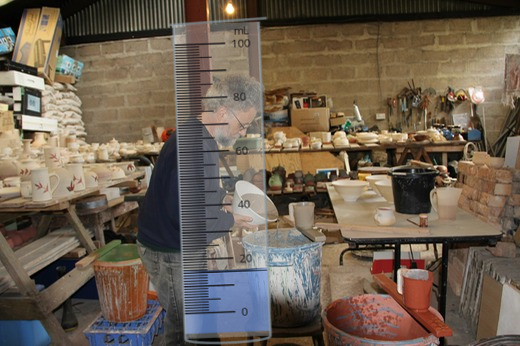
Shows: 15 mL
